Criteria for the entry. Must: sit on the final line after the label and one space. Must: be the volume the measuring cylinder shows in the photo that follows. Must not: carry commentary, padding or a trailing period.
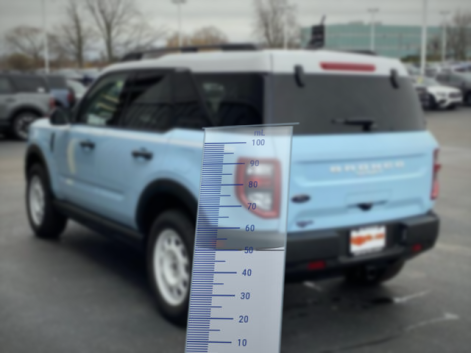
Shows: 50 mL
